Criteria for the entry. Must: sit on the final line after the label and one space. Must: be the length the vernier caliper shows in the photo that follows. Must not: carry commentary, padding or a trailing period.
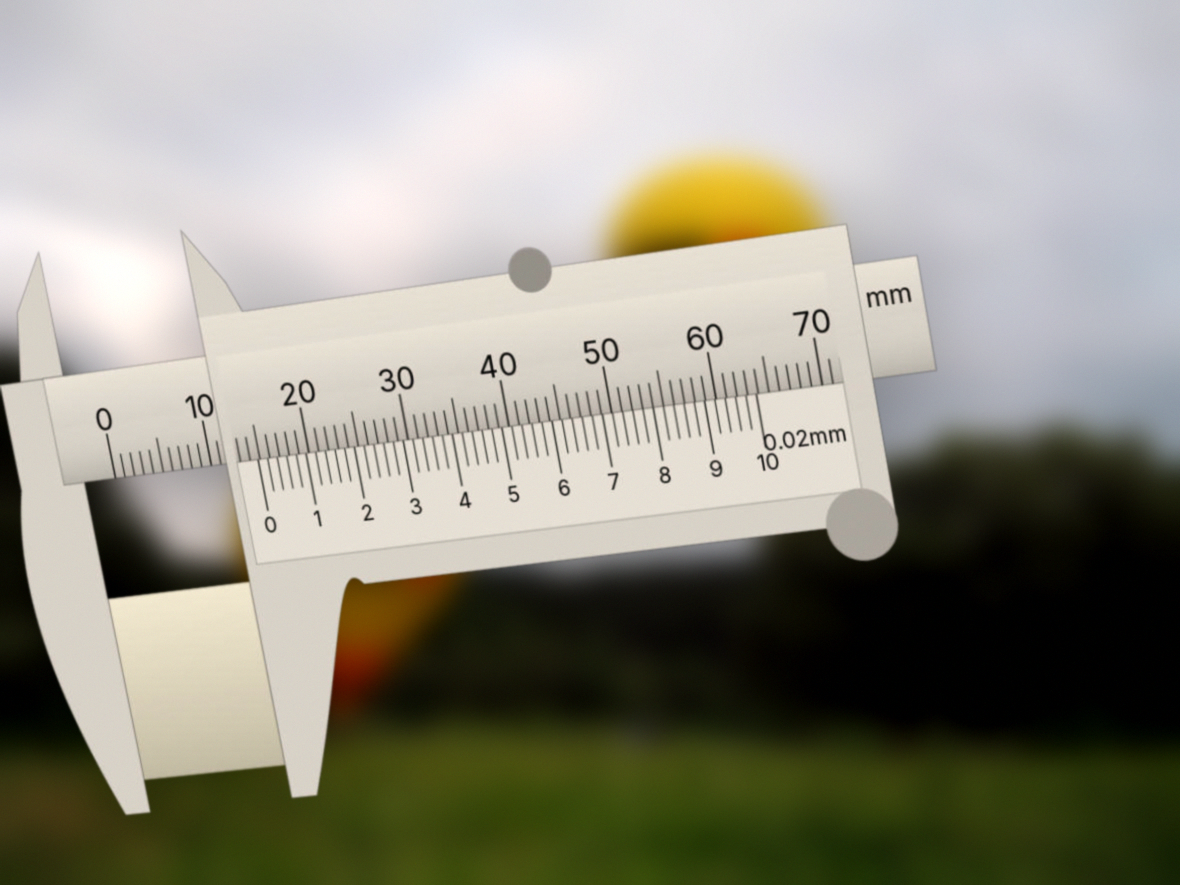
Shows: 14.8 mm
